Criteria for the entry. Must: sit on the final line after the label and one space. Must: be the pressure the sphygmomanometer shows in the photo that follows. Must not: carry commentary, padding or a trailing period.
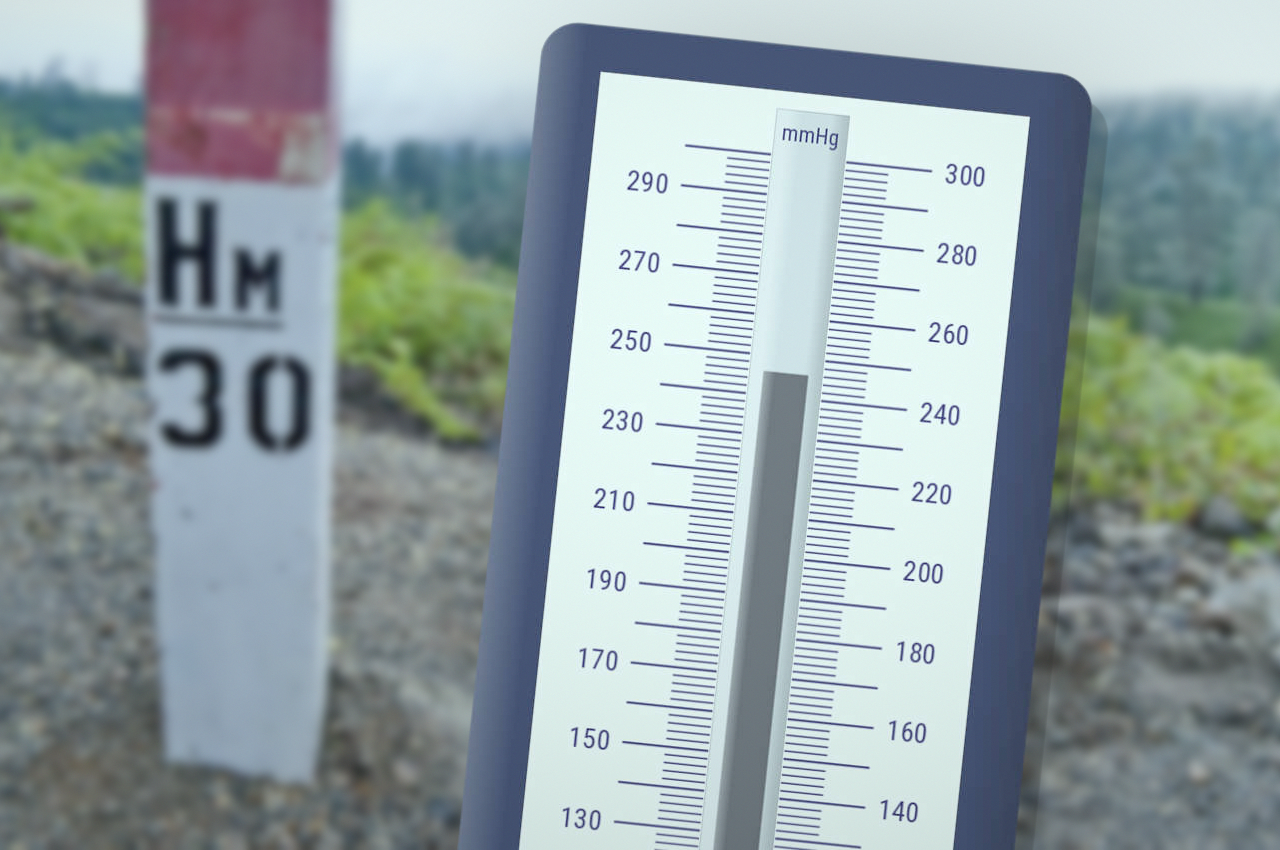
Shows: 246 mmHg
